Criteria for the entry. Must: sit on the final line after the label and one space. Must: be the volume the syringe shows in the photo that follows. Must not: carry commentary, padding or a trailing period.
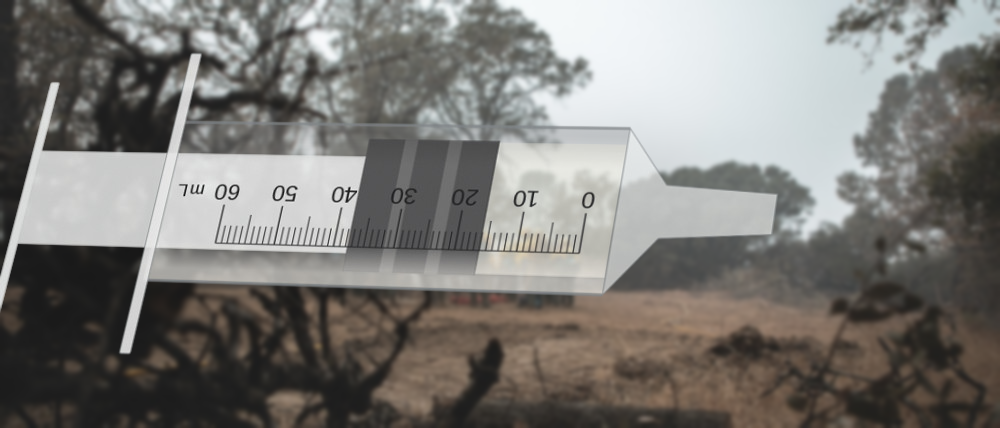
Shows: 16 mL
